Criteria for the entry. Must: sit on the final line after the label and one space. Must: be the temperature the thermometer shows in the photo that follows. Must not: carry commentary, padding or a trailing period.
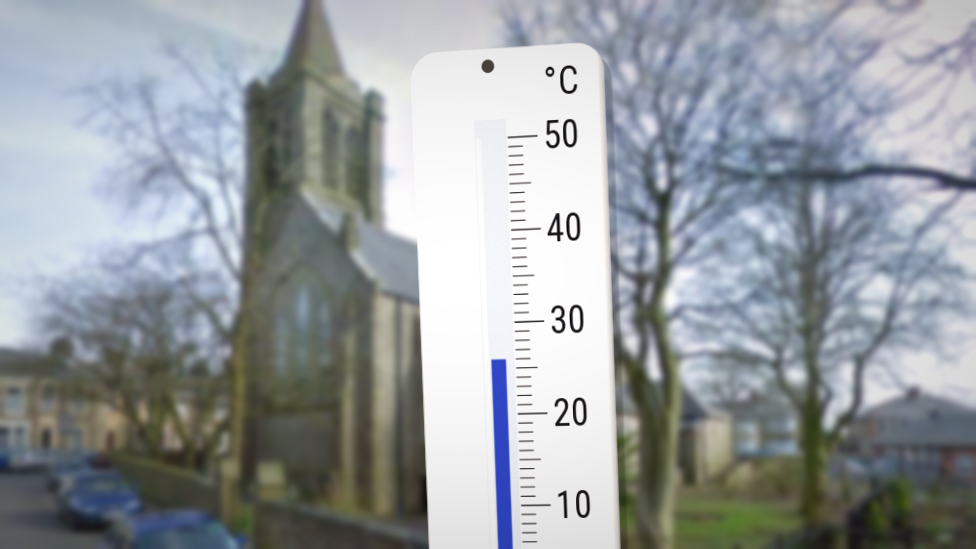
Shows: 26 °C
